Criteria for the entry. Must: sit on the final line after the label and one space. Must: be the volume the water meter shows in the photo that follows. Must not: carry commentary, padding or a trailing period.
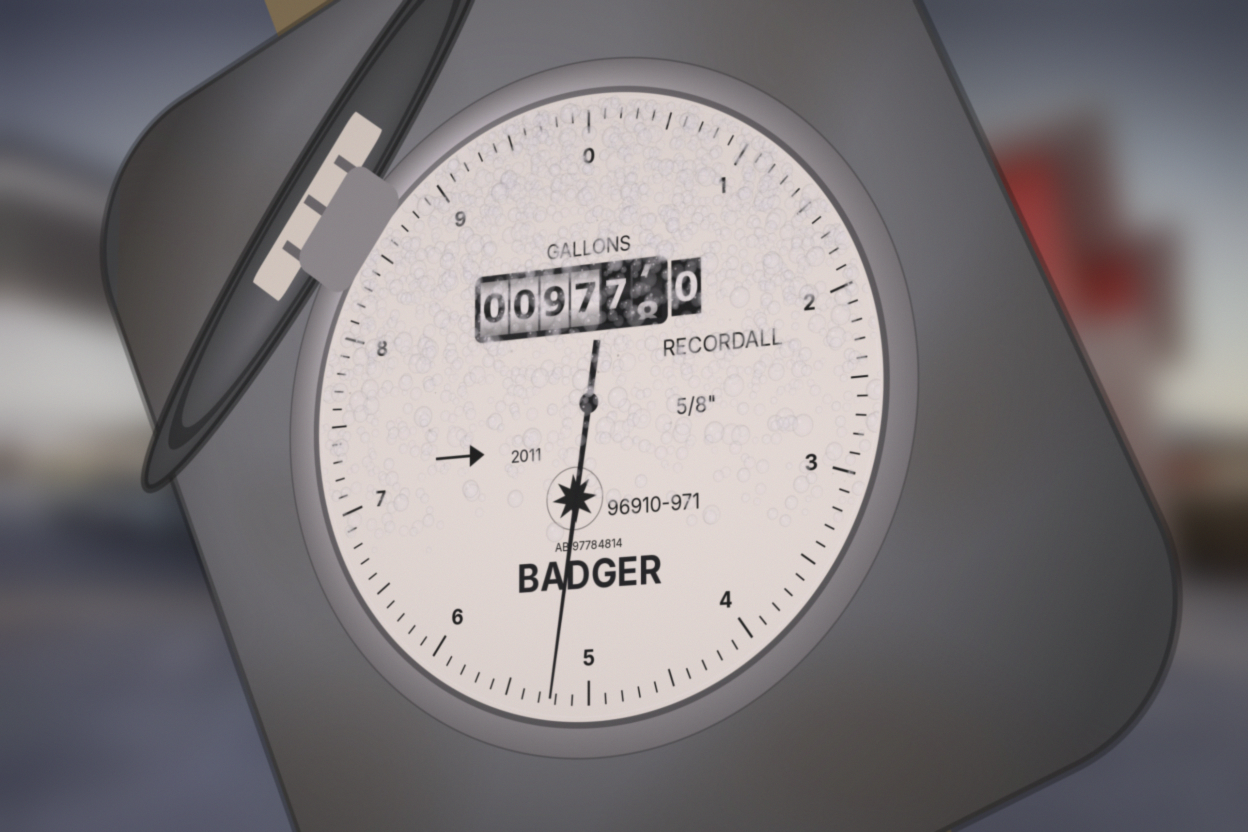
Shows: 97775.2 gal
